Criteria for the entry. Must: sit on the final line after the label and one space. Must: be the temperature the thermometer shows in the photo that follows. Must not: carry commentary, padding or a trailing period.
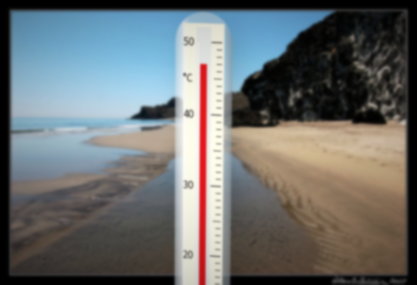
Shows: 47 °C
